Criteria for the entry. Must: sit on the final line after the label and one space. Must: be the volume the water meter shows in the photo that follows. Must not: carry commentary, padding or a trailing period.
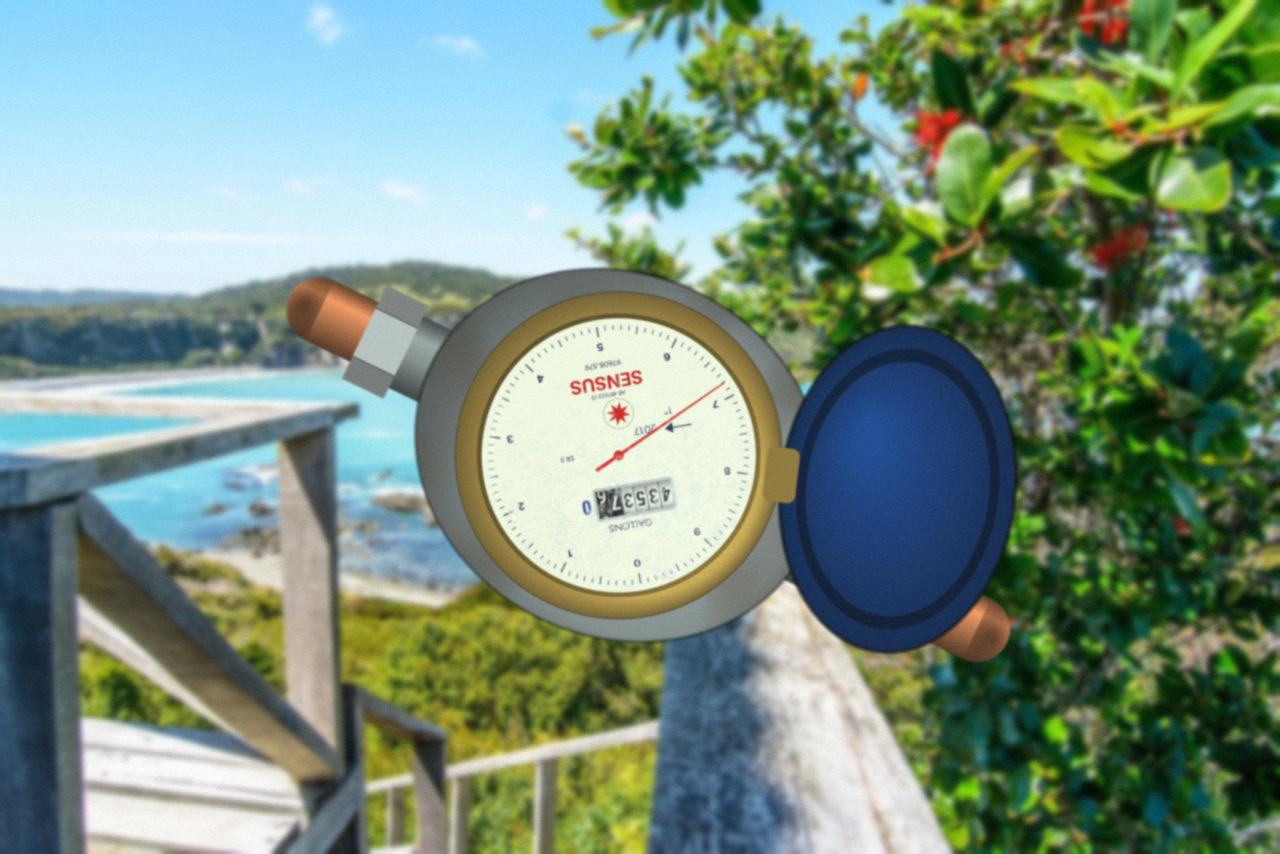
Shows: 4353756.8 gal
